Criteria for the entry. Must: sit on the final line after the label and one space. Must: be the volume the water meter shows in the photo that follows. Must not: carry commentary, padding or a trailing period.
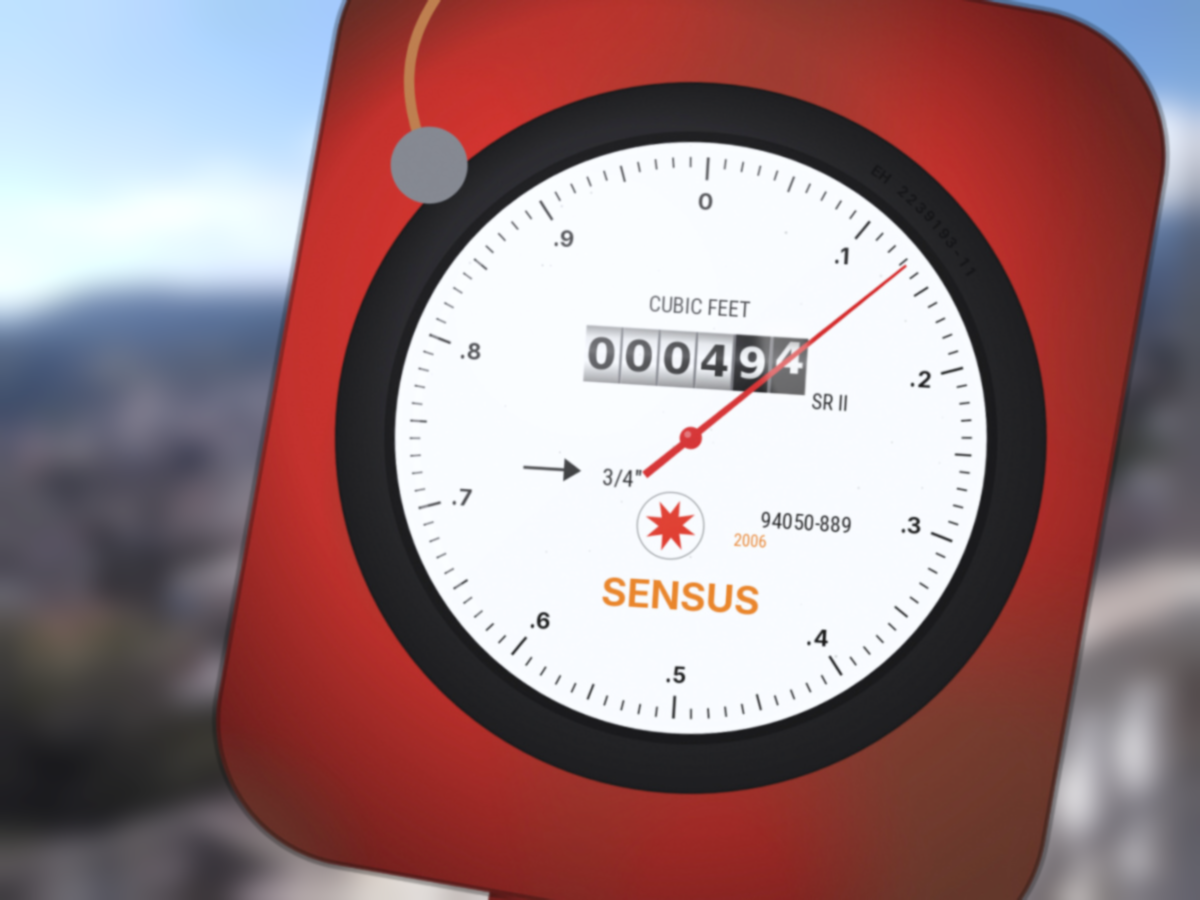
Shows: 494.13 ft³
